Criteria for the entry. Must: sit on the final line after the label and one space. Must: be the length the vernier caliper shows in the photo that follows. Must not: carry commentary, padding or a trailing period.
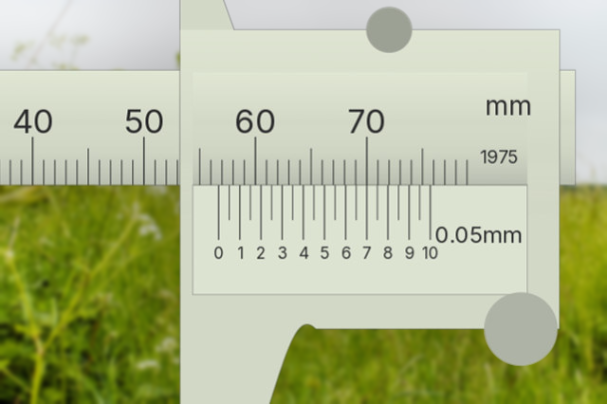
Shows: 56.7 mm
